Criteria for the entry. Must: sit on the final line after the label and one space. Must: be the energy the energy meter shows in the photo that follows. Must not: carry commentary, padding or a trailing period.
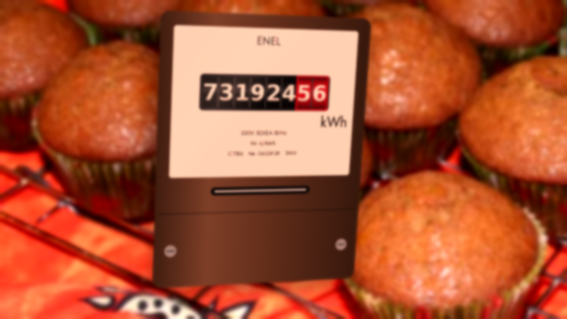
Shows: 731924.56 kWh
